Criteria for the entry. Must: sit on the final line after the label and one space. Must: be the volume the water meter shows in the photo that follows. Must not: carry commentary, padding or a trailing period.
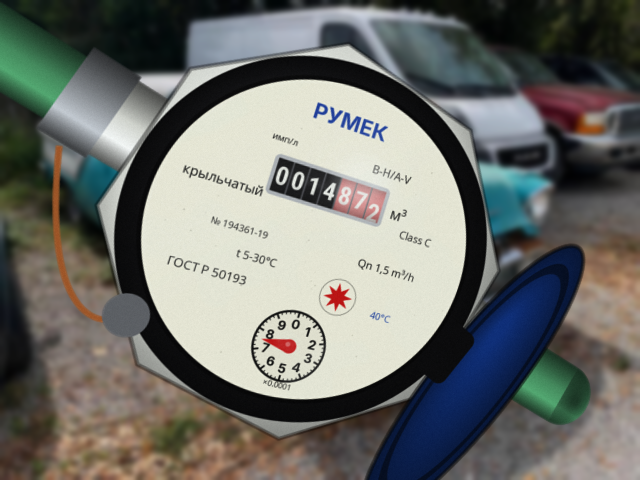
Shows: 14.8717 m³
